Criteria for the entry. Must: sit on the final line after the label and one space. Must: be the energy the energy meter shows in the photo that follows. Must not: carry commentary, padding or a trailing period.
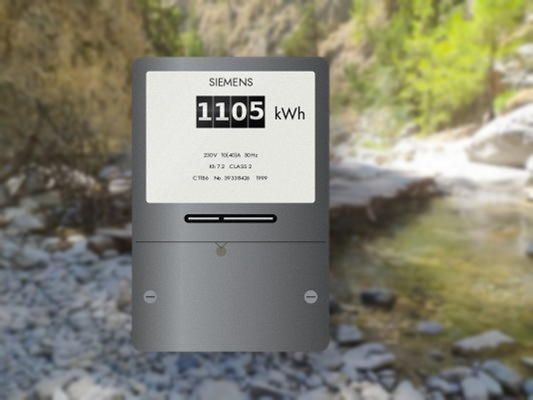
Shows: 1105 kWh
